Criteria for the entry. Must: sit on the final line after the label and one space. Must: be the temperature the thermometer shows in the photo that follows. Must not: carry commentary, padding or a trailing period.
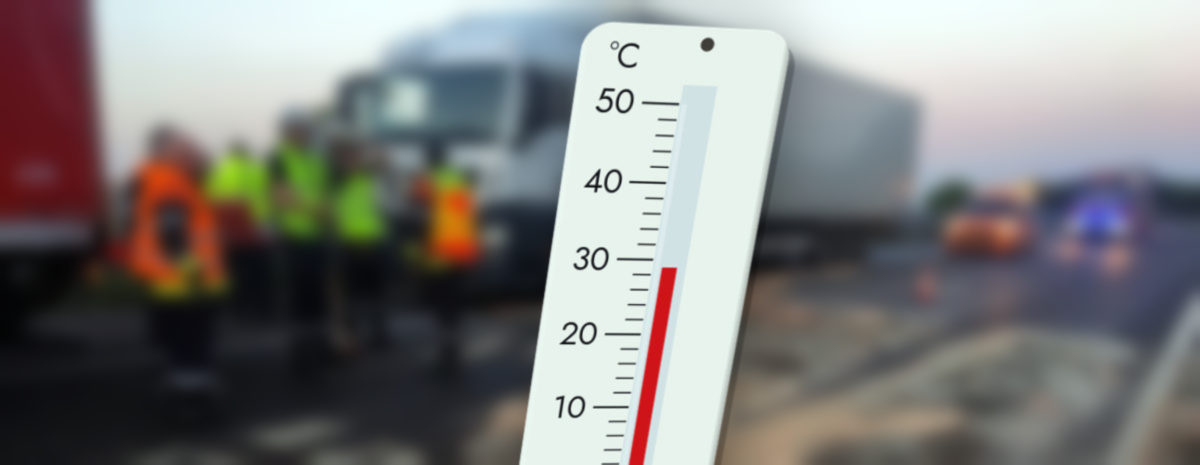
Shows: 29 °C
